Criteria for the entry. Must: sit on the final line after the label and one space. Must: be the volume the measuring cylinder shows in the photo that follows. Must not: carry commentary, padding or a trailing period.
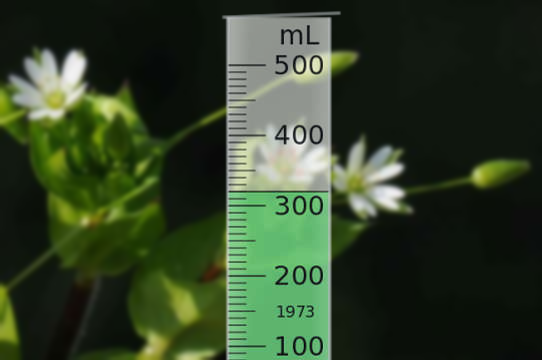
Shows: 320 mL
